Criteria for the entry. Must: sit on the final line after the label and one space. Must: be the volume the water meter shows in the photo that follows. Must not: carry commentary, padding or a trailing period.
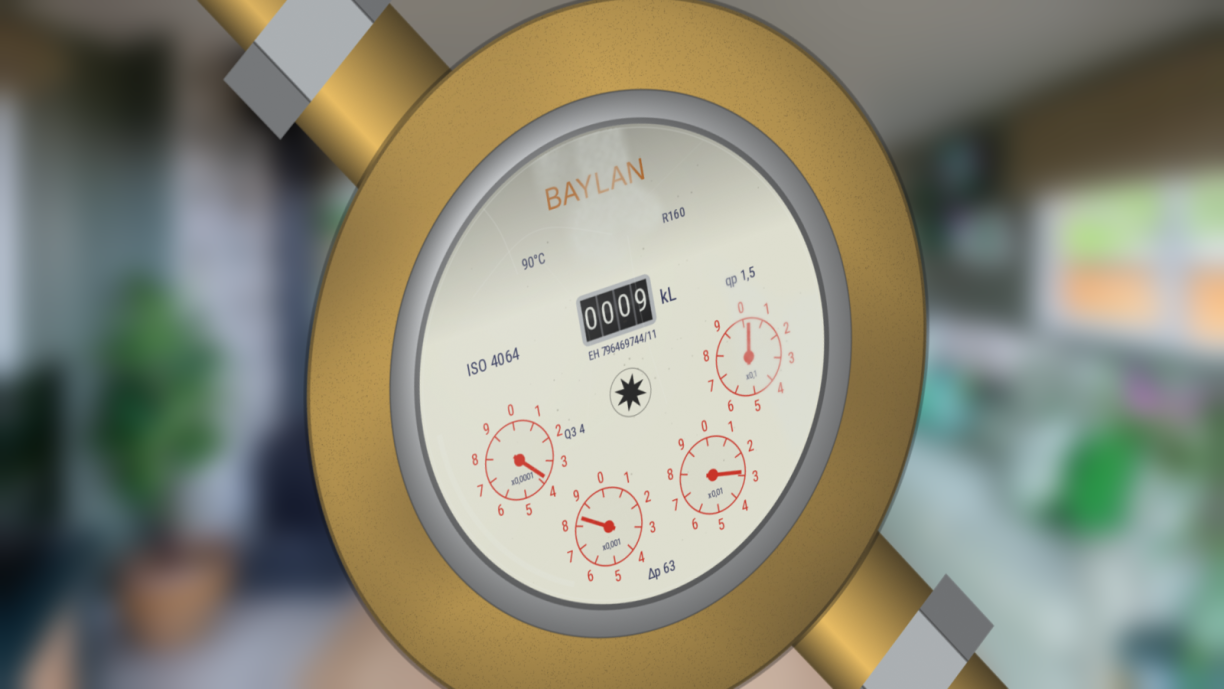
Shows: 9.0283 kL
